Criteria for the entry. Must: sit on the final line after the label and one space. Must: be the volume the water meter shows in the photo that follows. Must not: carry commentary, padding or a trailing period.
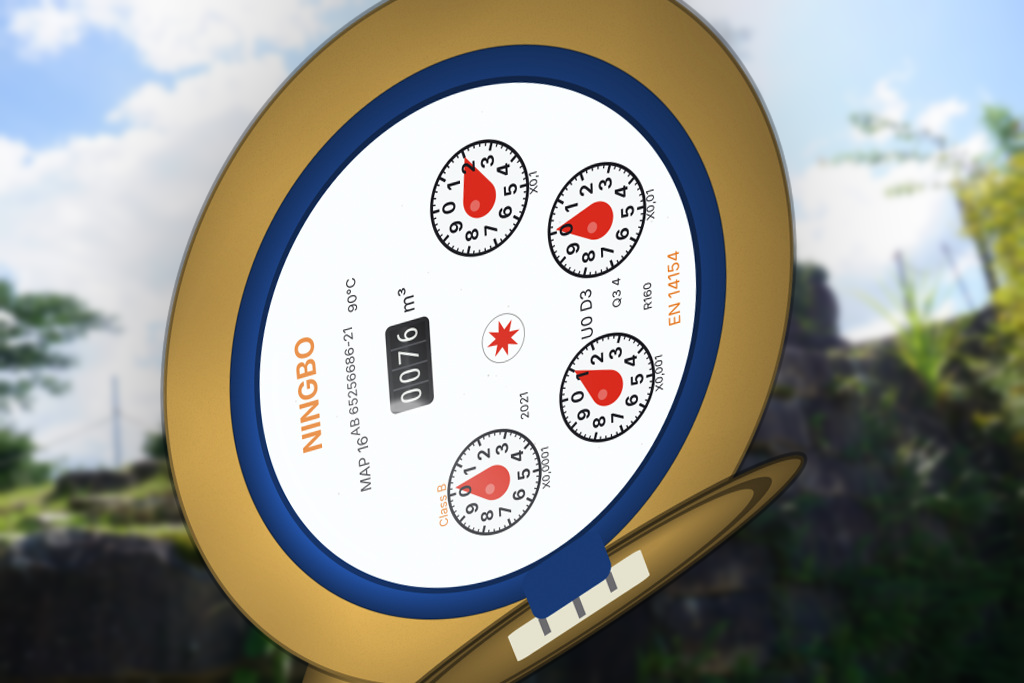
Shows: 76.2010 m³
